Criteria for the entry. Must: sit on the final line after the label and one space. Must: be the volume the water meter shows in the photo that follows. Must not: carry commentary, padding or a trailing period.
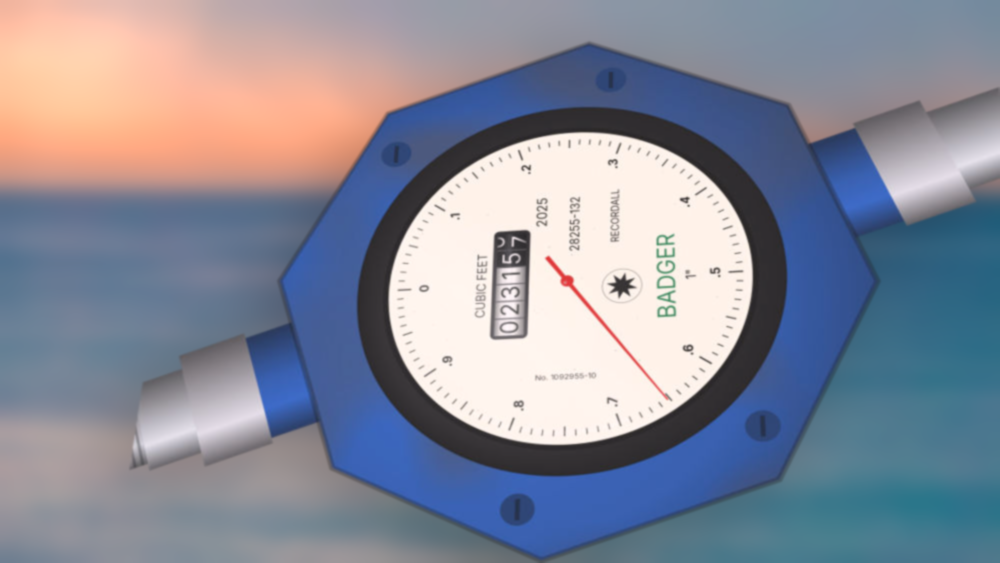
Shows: 23156.65 ft³
